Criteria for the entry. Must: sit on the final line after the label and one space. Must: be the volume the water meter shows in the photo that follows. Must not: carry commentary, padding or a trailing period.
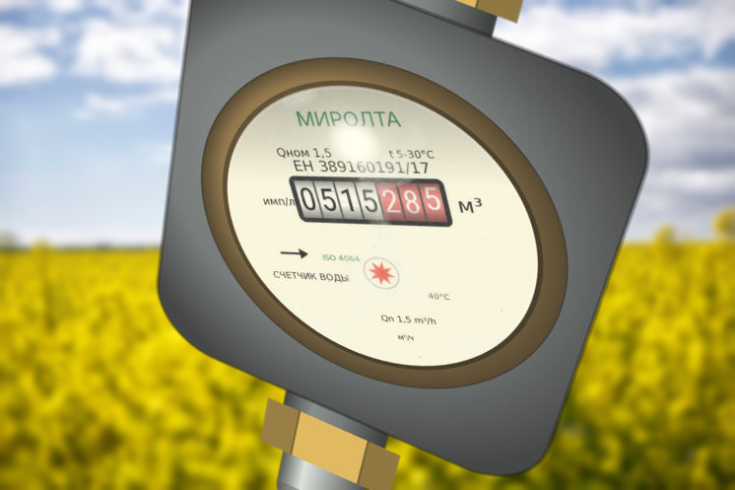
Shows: 515.285 m³
